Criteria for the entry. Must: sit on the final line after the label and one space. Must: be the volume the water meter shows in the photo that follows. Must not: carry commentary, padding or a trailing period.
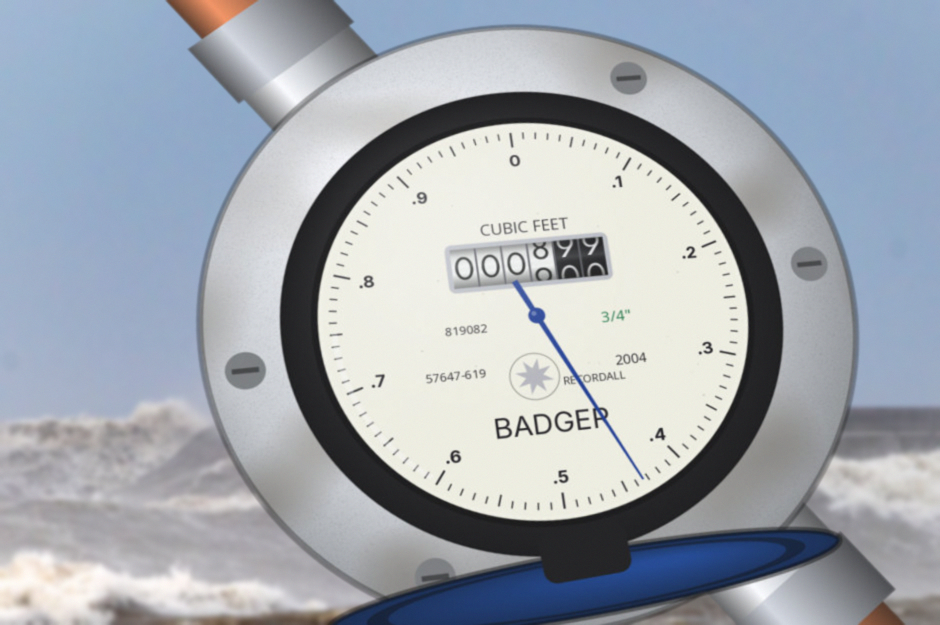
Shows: 899.43 ft³
